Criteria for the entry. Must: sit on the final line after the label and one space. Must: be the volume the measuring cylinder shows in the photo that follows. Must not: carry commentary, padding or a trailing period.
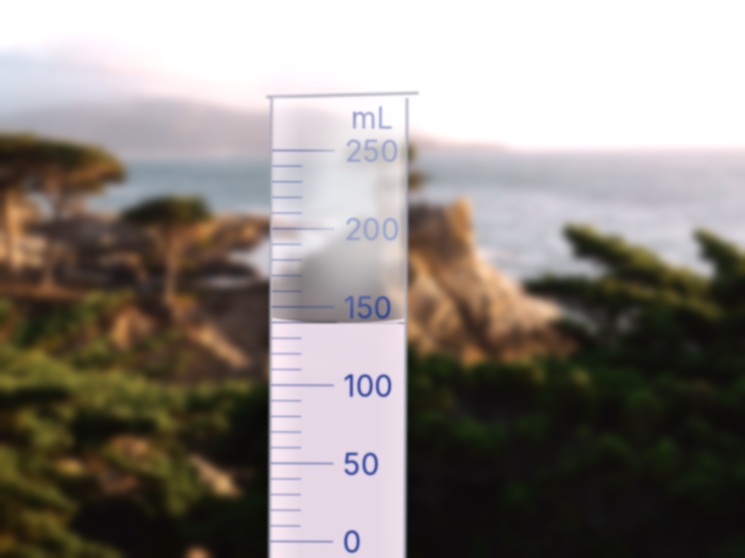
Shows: 140 mL
